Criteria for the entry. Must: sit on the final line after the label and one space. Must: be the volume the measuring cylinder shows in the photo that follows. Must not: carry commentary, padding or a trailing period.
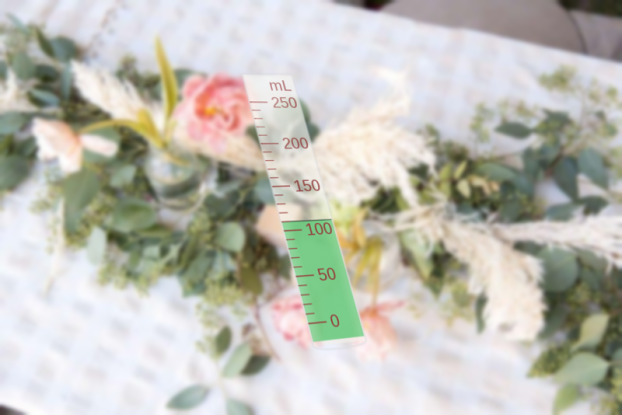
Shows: 110 mL
